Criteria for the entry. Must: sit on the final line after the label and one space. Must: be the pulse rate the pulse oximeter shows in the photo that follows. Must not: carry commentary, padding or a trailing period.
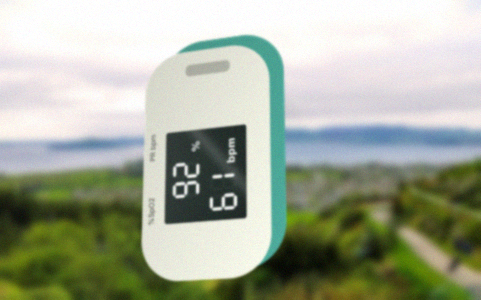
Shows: 61 bpm
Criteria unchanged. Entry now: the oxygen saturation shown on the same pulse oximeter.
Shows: 92 %
